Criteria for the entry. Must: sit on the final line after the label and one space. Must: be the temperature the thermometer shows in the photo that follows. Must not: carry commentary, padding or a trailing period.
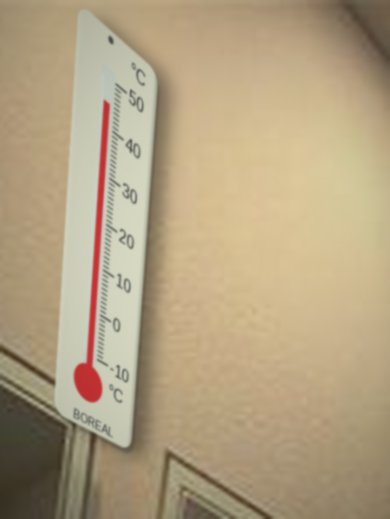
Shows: 45 °C
